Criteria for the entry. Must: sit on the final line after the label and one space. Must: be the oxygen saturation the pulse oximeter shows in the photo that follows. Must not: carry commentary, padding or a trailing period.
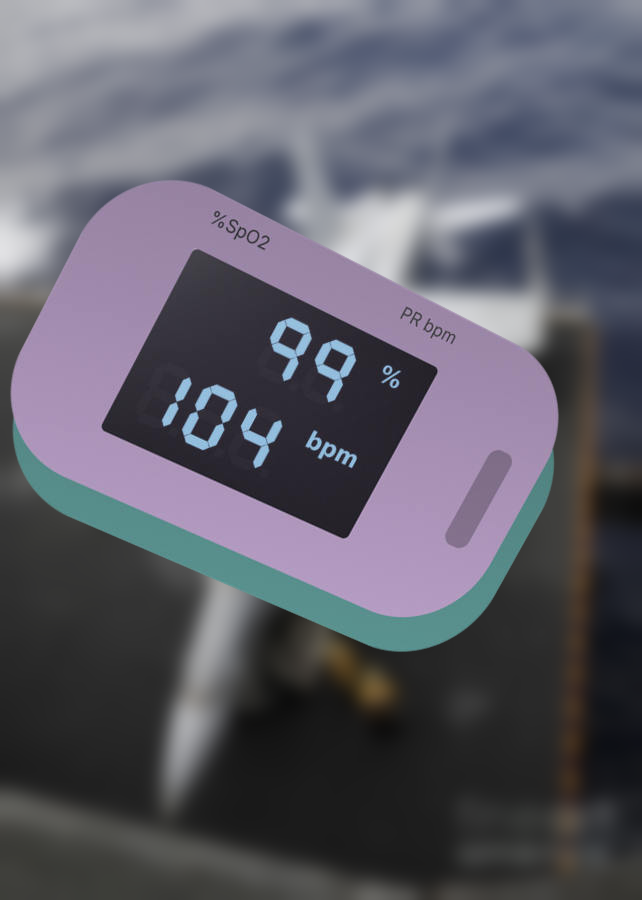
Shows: 99 %
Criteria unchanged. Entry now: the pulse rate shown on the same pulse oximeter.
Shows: 104 bpm
